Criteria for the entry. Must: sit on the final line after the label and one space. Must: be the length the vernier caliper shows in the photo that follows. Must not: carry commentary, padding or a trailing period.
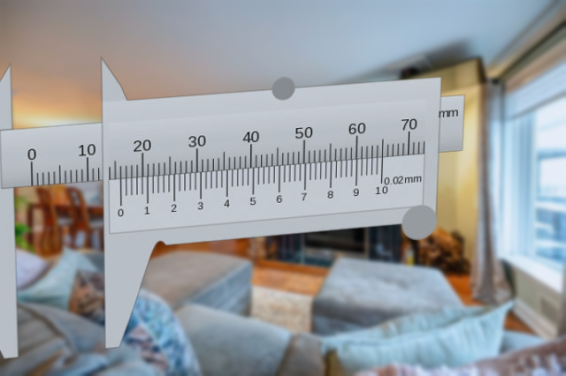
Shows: 16.0 mm
